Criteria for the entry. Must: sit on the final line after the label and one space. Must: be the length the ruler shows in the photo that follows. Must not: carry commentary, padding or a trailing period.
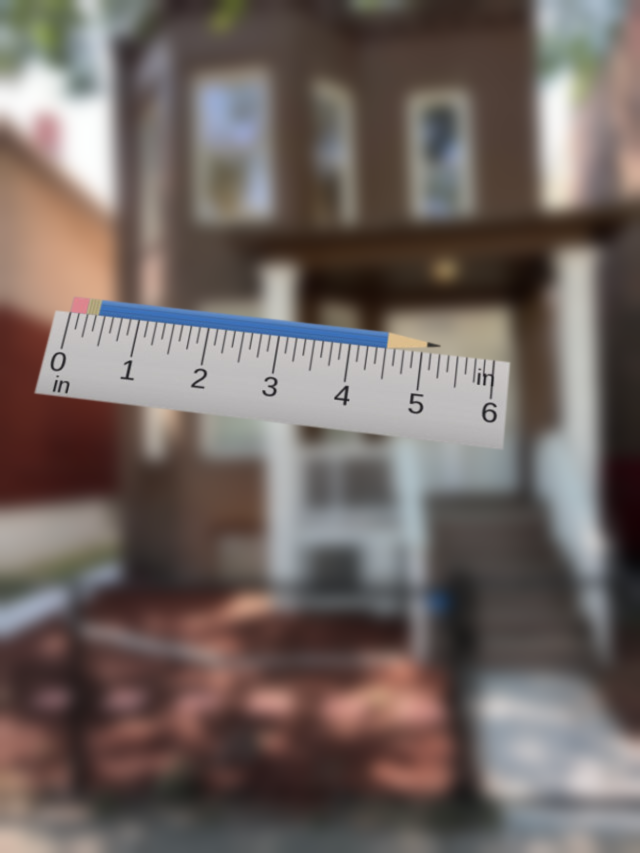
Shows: 5.25 in
